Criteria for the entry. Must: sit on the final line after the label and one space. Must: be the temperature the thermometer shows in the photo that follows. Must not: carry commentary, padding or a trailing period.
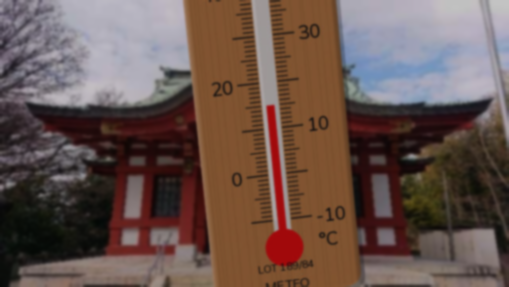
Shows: 15 °C
